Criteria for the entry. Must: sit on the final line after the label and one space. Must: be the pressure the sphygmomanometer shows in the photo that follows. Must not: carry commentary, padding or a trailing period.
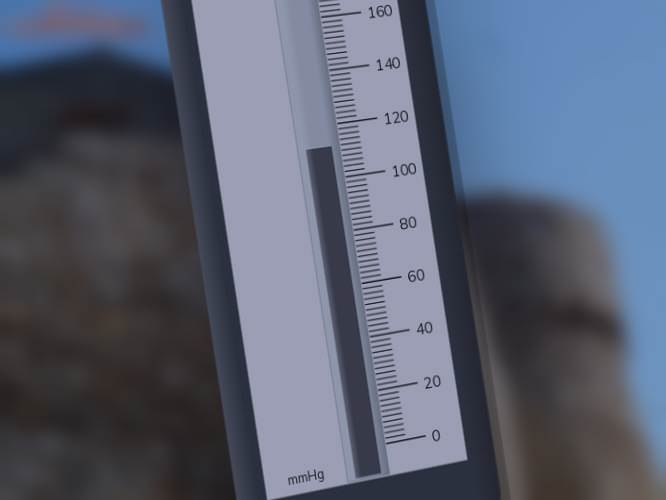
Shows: 112 mmHg
